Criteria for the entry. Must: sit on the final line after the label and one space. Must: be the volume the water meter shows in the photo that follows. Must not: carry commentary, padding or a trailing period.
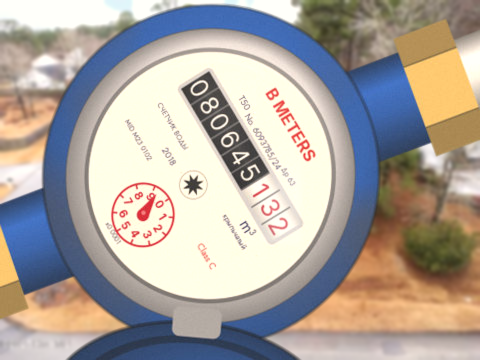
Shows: 80645.1319 m³
